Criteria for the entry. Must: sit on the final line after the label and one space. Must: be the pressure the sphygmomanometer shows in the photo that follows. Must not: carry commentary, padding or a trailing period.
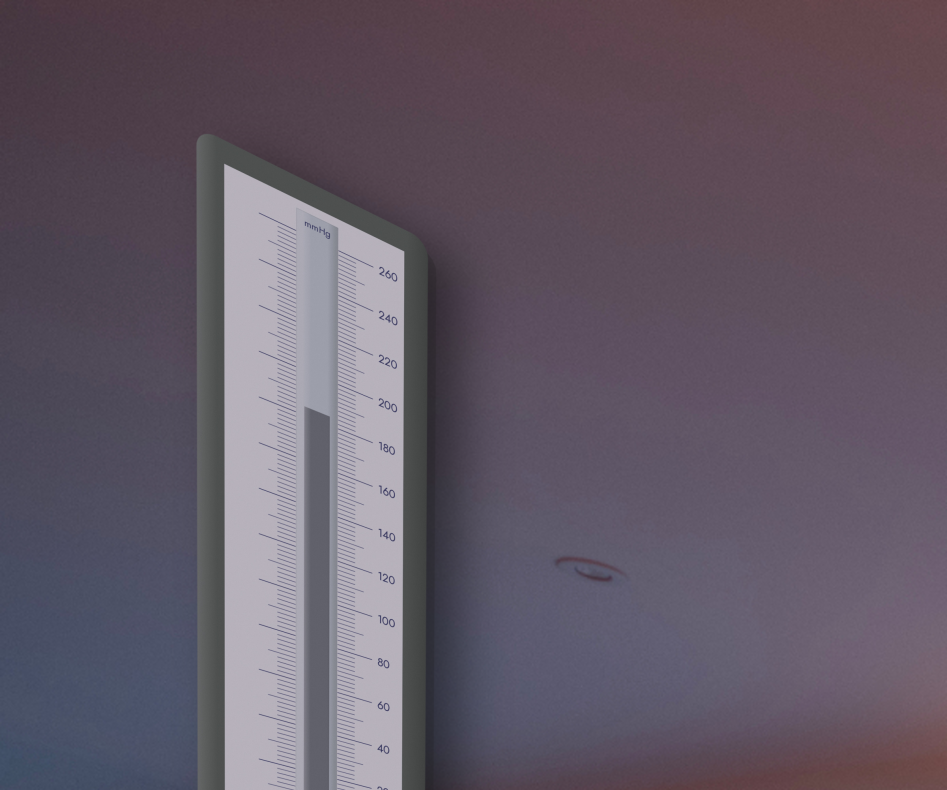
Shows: 184 mmHg
